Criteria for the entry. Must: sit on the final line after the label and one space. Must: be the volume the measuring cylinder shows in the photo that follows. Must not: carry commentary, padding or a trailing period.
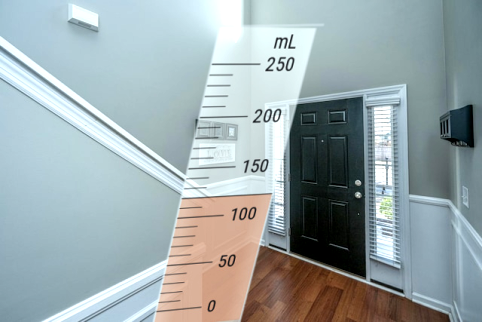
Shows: 120 mL
